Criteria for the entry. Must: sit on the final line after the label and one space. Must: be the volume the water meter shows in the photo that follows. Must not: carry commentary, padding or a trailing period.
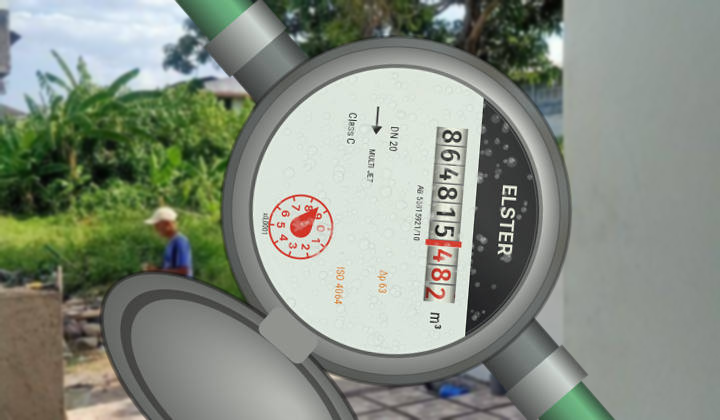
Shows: 864815.4818 m³
